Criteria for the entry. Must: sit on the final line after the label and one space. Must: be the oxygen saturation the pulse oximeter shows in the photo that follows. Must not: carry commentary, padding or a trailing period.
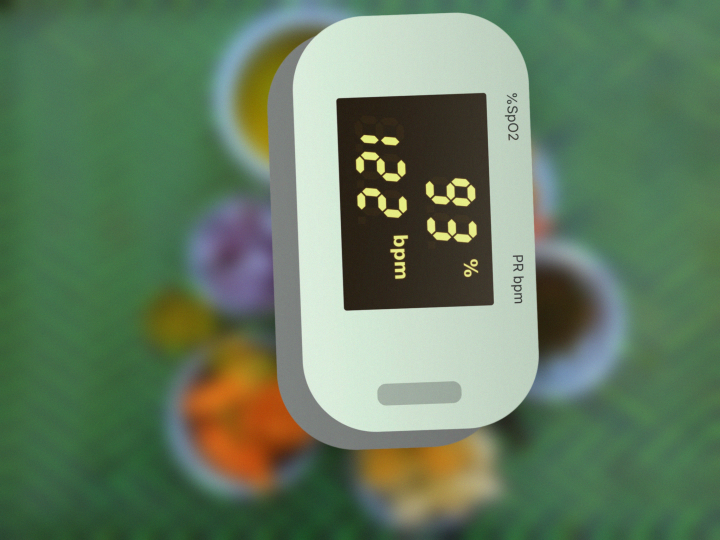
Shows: 93 %
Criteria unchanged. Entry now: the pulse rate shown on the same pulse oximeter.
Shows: 122 bpm
